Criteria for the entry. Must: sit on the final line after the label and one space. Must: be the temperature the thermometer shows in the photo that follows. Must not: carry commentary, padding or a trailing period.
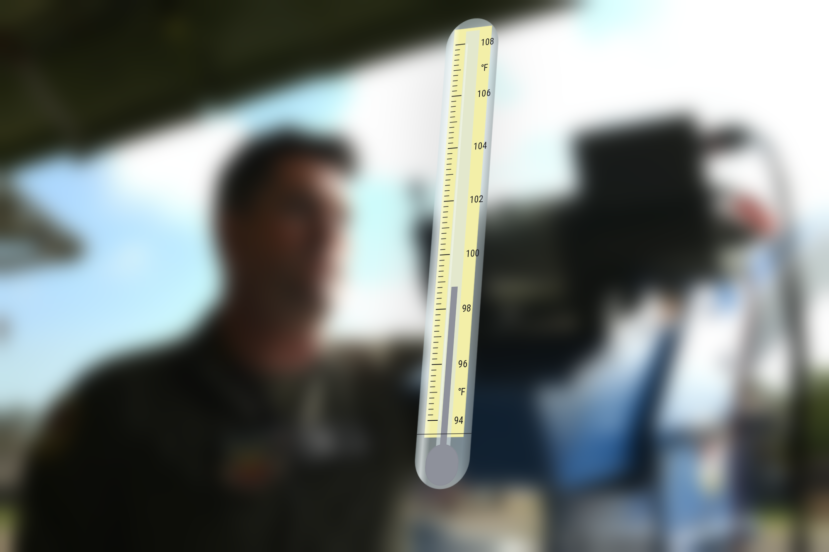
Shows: 98.8 °F
